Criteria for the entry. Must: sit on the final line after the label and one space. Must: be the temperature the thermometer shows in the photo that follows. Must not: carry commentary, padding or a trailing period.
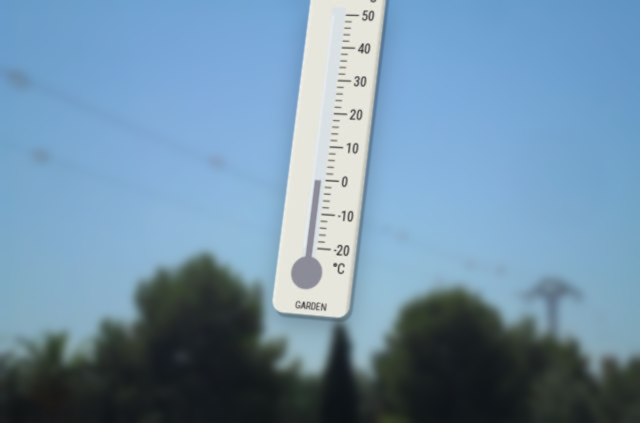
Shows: 0 °C
